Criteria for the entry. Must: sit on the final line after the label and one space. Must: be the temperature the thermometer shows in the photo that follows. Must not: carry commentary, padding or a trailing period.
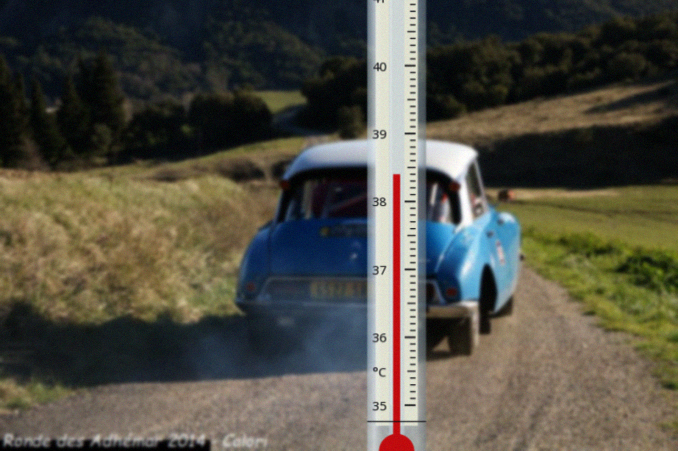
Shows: 38.4 °C
